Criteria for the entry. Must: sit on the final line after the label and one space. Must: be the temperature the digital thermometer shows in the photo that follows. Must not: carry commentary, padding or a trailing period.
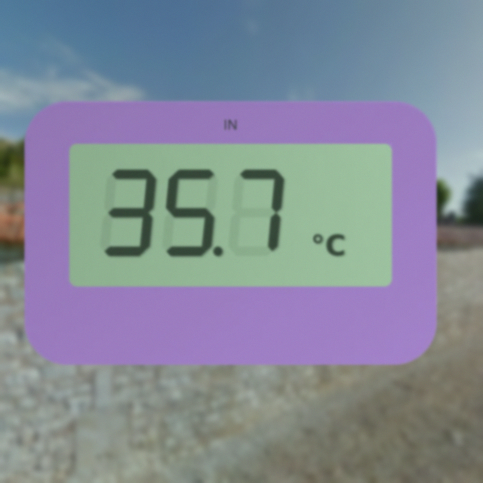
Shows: 35.7 °C
